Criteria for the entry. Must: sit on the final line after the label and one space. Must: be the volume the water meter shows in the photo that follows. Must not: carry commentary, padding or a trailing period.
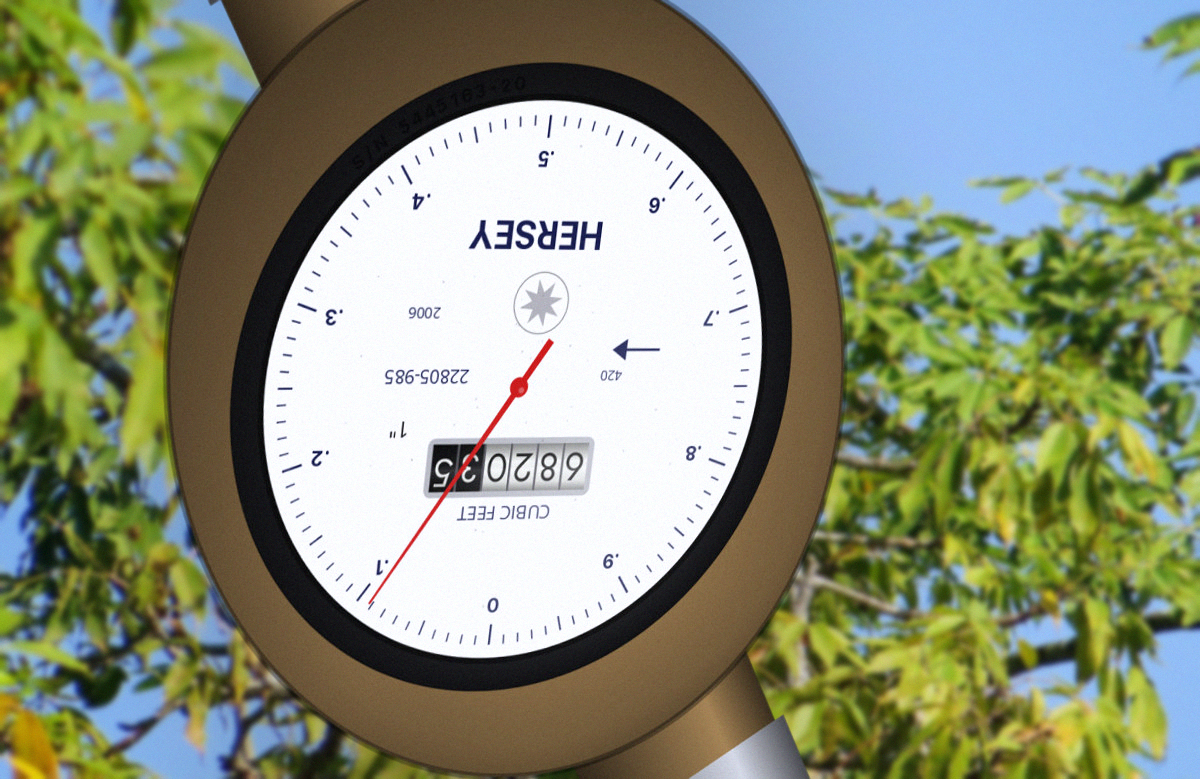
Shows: 682035.09 ft³
